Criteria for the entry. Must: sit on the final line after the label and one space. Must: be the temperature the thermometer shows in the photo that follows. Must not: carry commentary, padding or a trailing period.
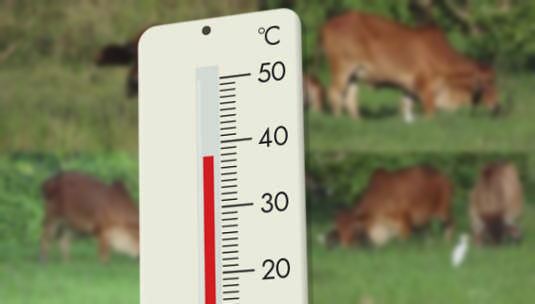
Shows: 38 °C
